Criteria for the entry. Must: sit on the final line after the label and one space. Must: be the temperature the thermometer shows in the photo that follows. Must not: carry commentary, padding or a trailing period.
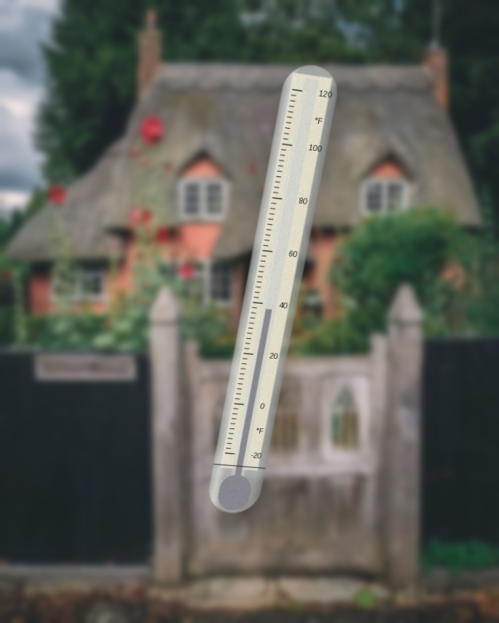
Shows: 38 °F
